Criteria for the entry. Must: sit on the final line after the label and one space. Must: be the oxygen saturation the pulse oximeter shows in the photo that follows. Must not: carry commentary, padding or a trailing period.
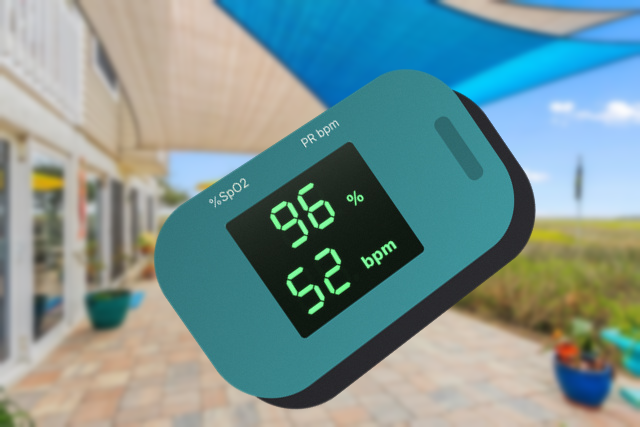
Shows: 96 %
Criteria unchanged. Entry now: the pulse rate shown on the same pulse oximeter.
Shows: 52 bpm
